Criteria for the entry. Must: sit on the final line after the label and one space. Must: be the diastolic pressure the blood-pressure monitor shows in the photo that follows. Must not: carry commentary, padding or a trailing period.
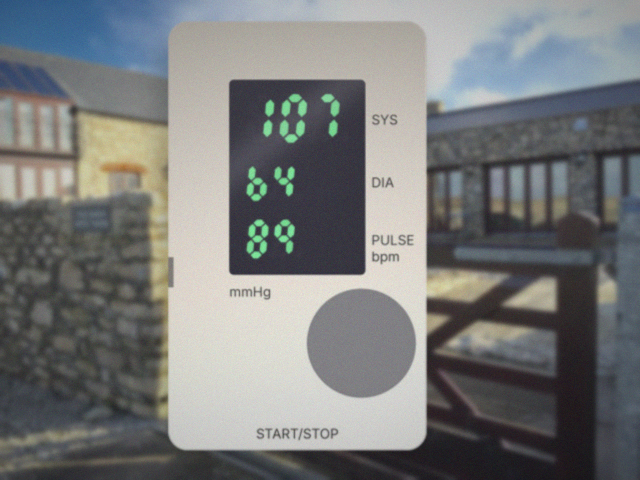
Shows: 64 mmHg
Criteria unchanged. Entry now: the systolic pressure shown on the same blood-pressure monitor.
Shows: 107 mmHg
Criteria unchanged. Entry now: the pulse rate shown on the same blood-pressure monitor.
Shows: 89 bpm
